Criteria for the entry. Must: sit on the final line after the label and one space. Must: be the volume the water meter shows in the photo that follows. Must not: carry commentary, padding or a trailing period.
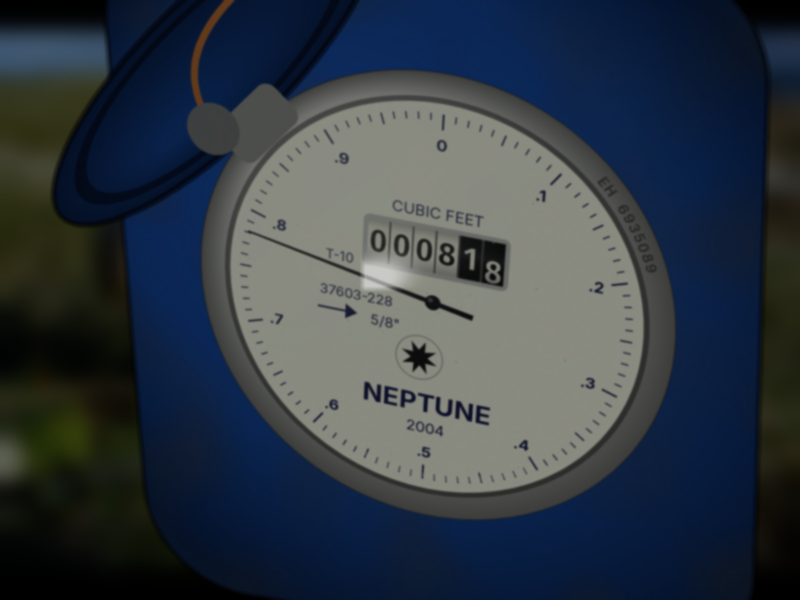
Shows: 817.78 ft³
